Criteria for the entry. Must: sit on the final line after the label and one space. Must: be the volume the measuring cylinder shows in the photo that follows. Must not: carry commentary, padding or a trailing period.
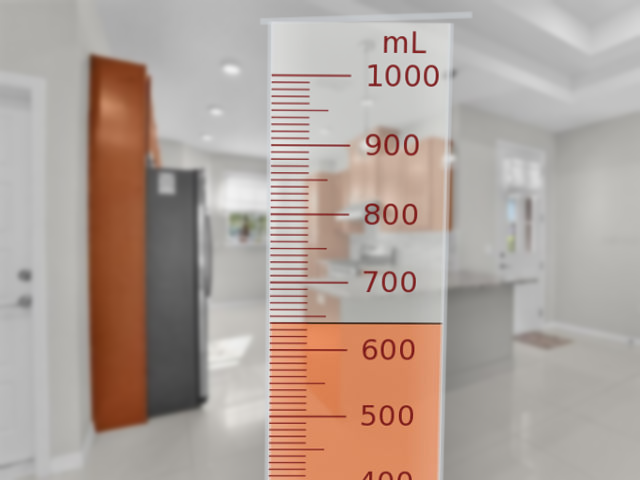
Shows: 640 mL
